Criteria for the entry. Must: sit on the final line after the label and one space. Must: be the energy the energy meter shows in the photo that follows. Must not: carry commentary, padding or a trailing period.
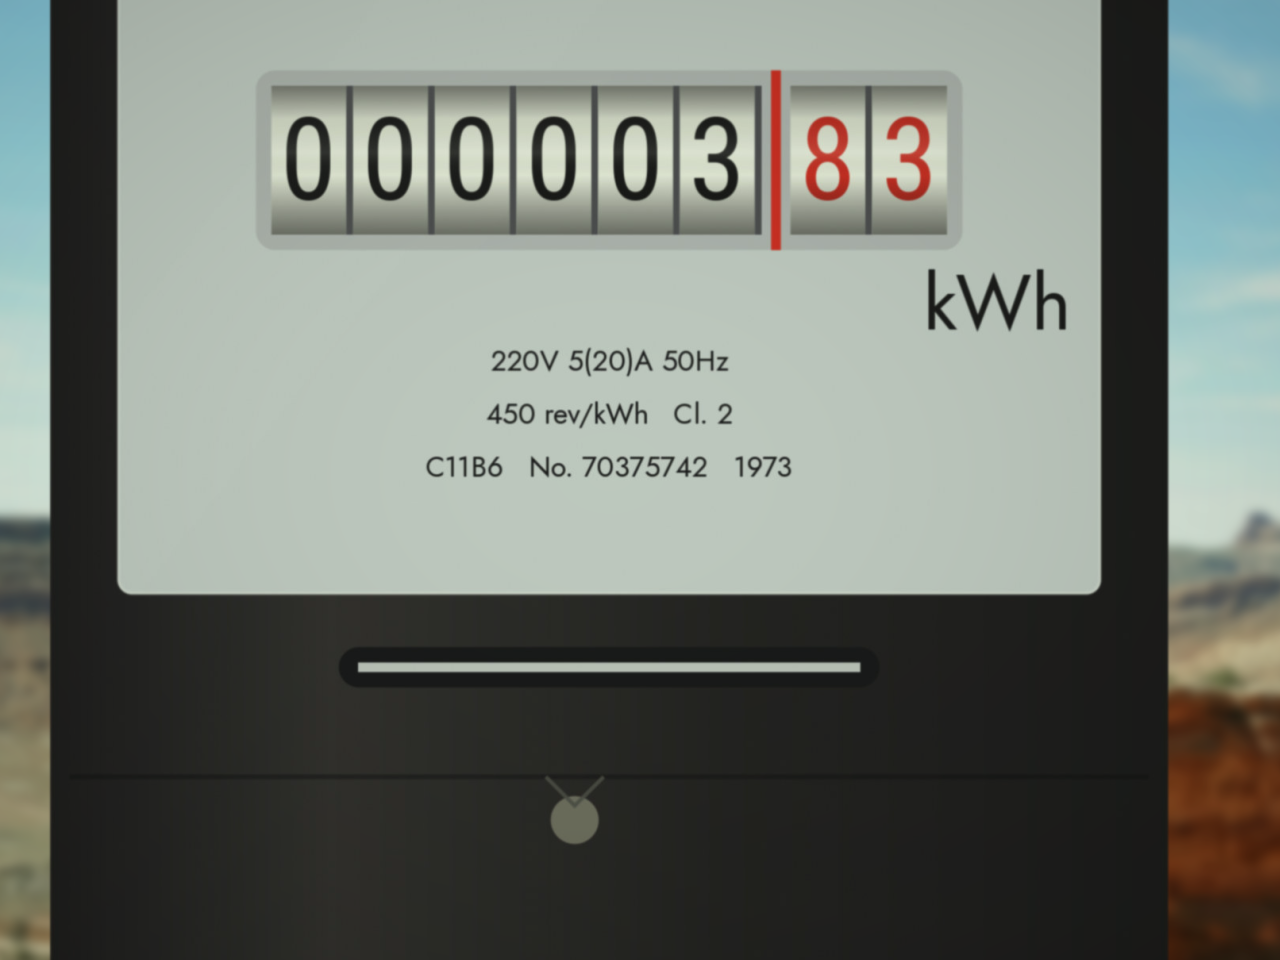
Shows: 3.83 kWh
